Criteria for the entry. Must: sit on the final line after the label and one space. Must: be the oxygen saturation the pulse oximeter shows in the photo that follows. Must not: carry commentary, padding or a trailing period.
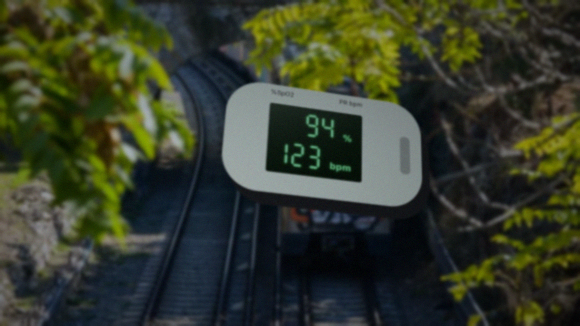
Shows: 94 %
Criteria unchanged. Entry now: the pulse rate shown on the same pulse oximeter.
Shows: 123 bpm
